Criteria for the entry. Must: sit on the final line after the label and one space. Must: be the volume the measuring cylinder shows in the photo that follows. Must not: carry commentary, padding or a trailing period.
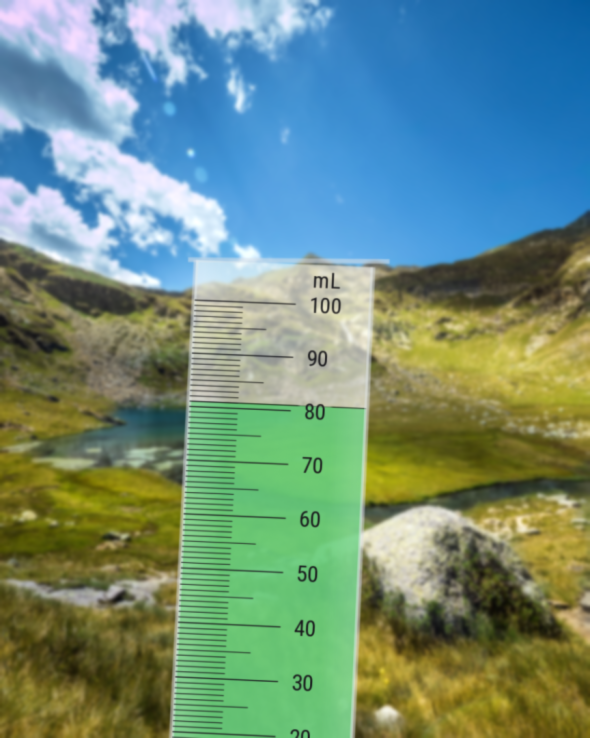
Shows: 81 mL
